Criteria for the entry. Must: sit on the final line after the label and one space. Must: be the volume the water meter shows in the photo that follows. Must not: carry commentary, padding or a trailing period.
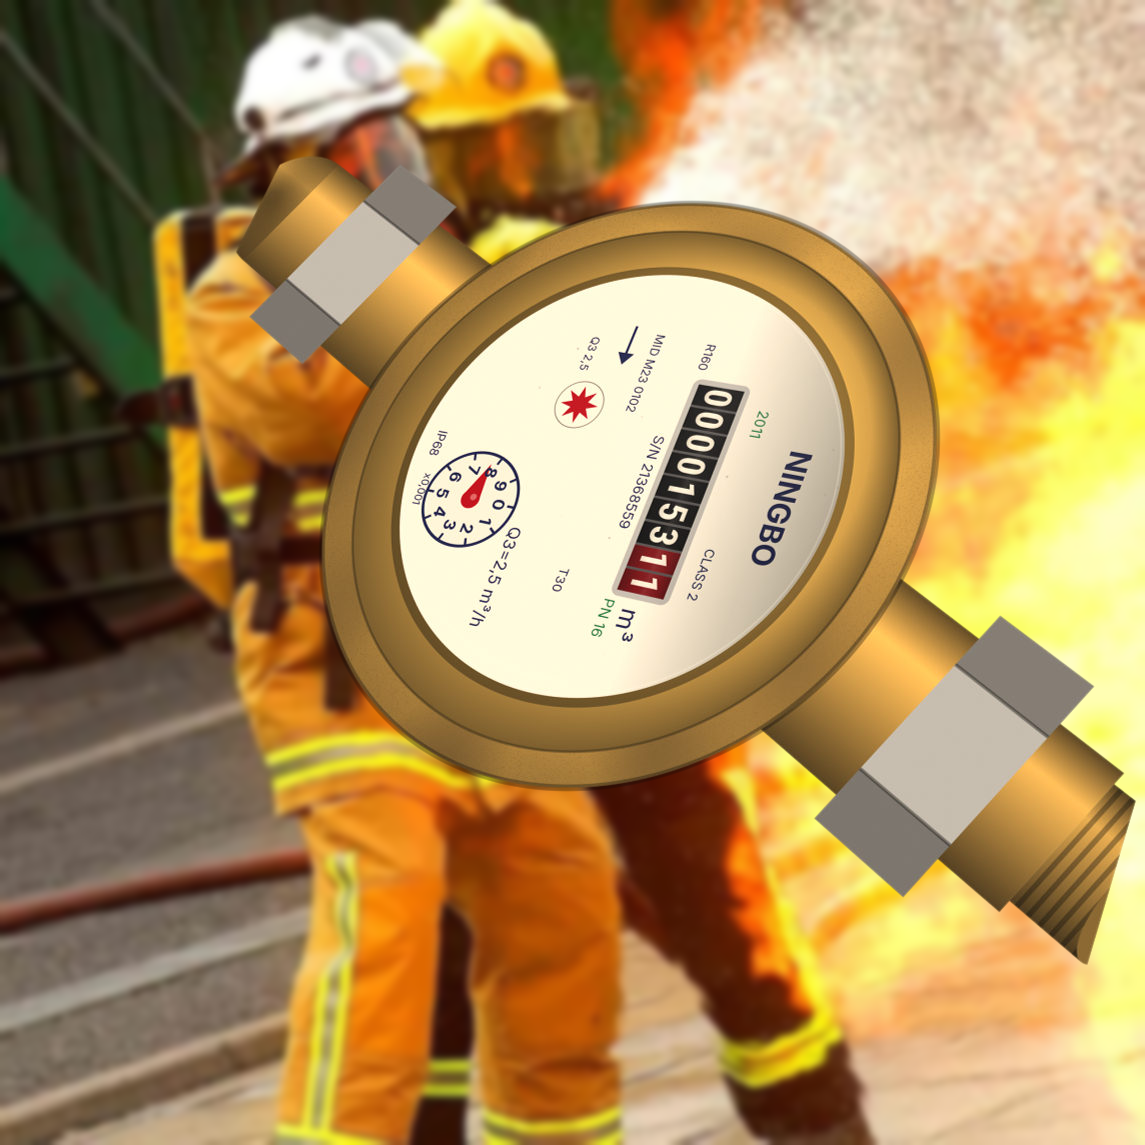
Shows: 153.117 m³
